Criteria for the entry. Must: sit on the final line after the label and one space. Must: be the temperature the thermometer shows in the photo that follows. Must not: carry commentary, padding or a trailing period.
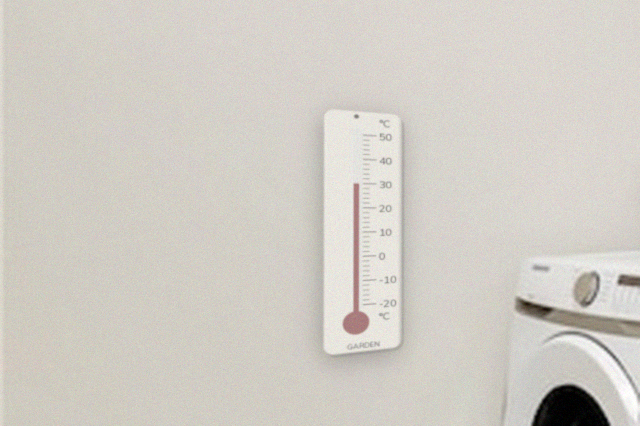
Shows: 30 °C
